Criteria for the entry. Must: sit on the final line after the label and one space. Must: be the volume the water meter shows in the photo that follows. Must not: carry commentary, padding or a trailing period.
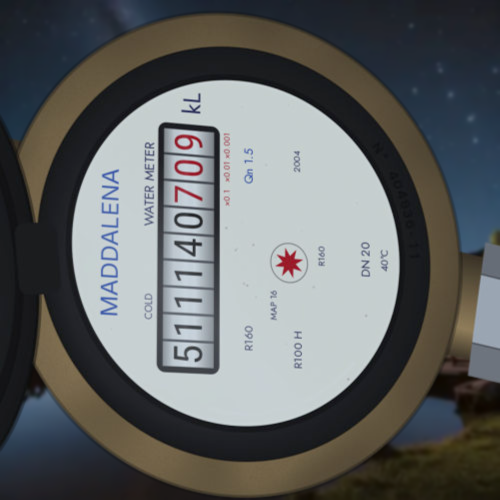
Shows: 511140.709 kL
